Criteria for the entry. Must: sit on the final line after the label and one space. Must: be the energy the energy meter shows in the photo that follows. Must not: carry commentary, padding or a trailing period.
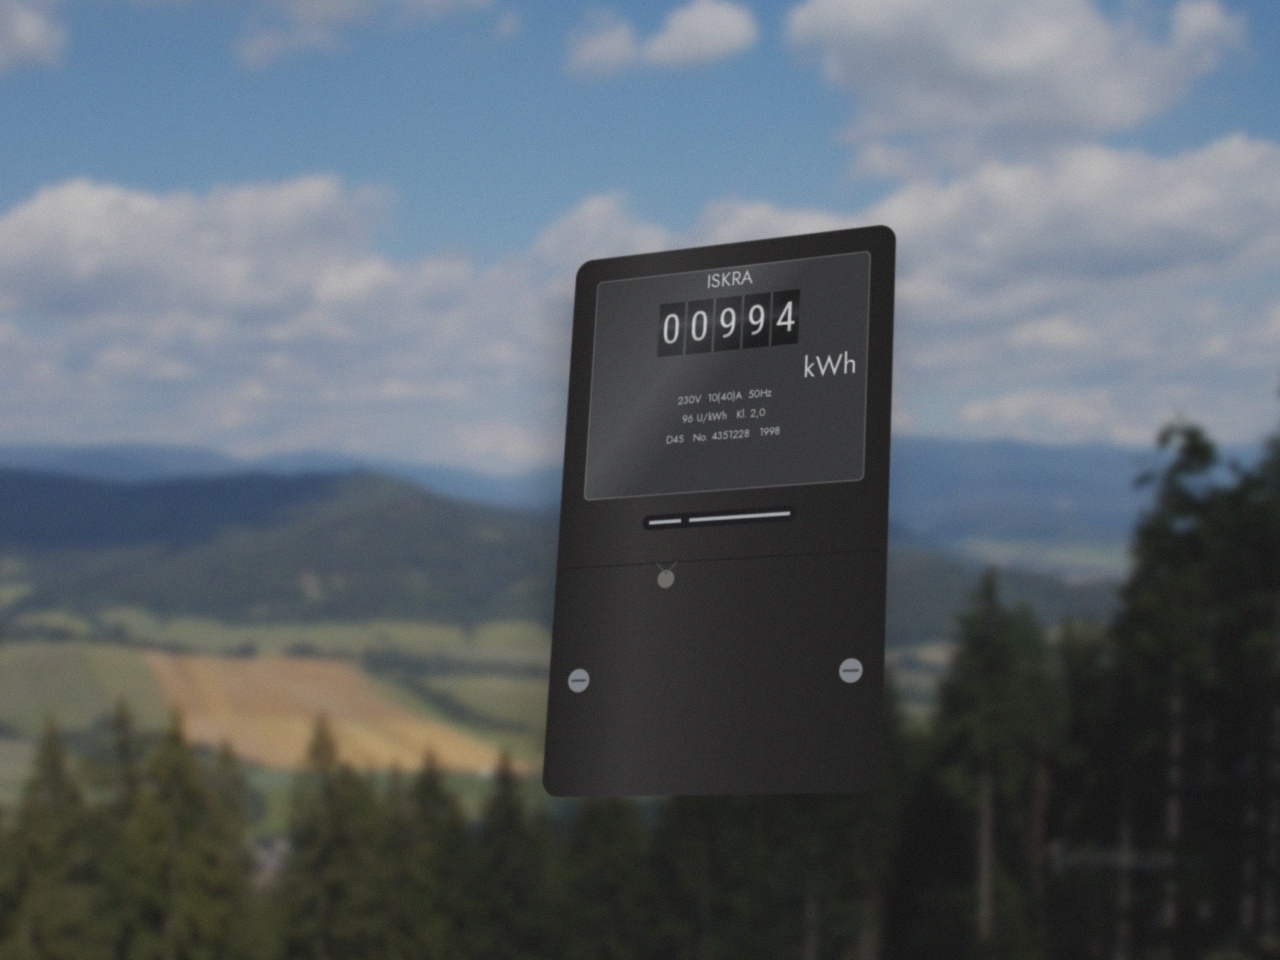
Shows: 994 kWh
